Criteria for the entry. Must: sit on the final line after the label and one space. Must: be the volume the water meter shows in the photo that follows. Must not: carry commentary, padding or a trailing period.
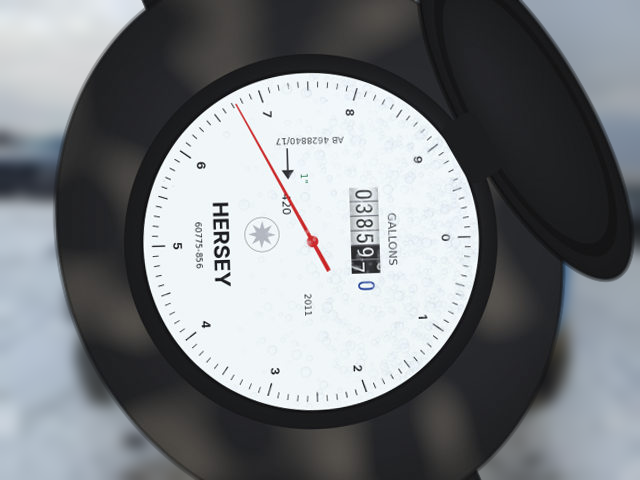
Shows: 385966.7 gal
